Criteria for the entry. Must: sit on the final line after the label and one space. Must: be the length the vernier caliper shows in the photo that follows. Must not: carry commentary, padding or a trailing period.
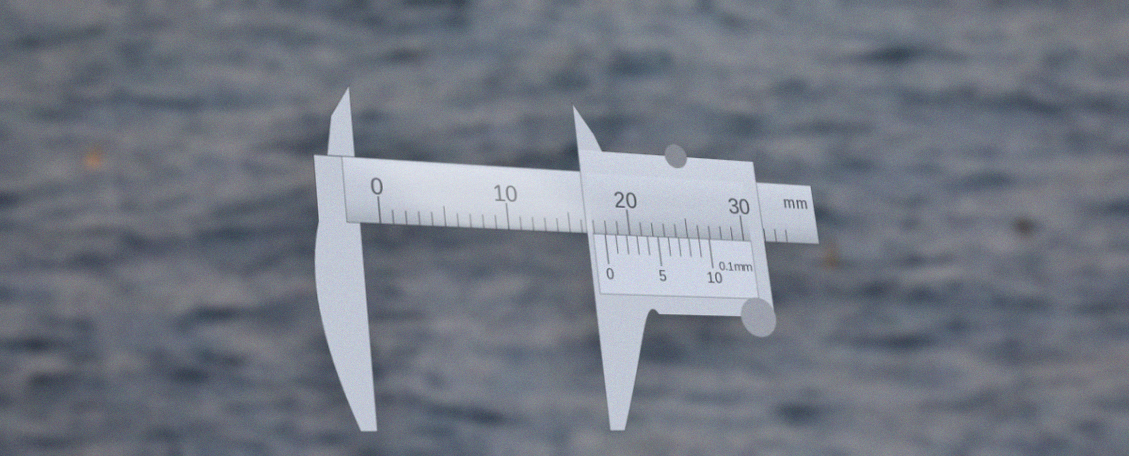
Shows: 17.9 mm
